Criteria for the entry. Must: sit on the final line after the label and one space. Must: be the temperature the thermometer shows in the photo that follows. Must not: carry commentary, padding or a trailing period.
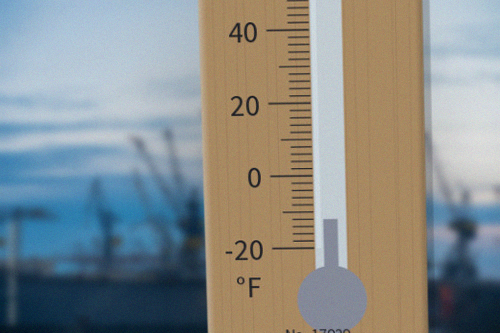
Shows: -12 °F
